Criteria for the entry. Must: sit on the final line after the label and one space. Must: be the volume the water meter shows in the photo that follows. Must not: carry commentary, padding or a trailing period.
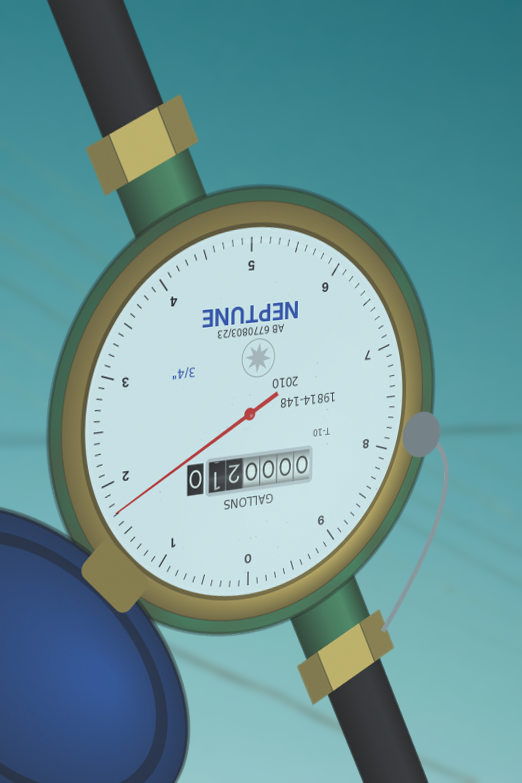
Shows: 211.7 gal
